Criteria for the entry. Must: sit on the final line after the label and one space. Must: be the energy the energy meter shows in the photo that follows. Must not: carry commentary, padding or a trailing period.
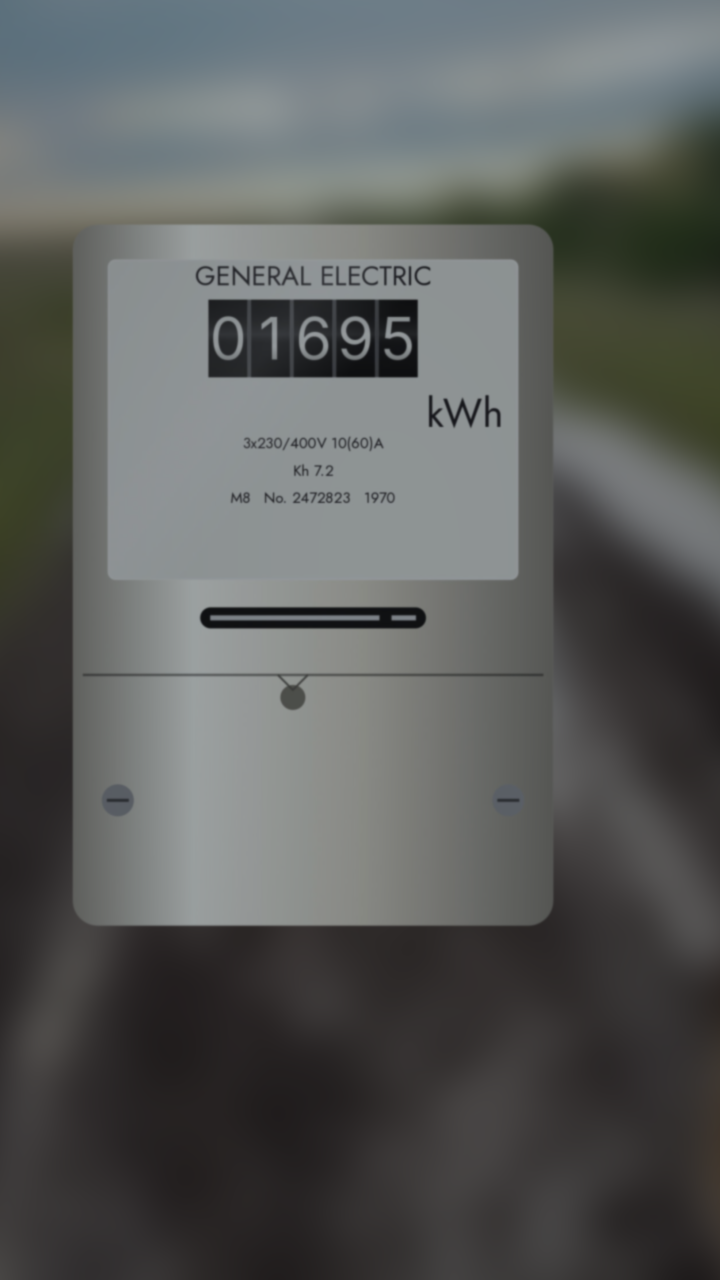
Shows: 1695 kWh
